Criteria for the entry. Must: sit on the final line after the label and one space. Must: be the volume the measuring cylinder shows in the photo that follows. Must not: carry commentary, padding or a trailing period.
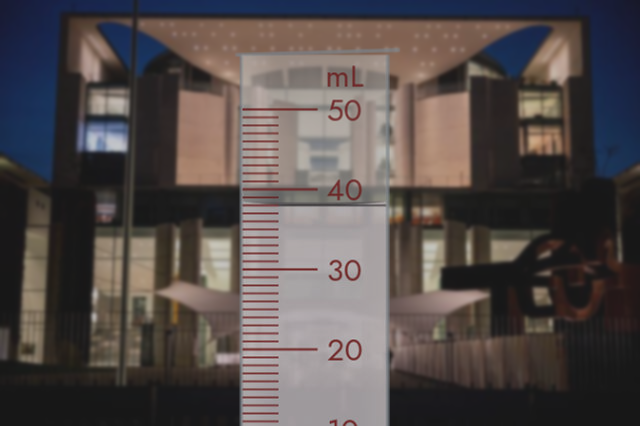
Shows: 38 mL
